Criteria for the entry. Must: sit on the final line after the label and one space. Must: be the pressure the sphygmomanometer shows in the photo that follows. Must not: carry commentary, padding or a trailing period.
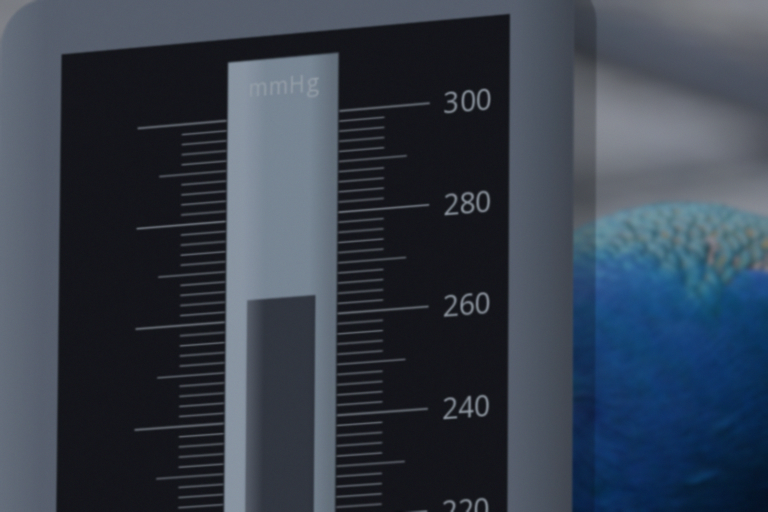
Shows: 264 mmHg
